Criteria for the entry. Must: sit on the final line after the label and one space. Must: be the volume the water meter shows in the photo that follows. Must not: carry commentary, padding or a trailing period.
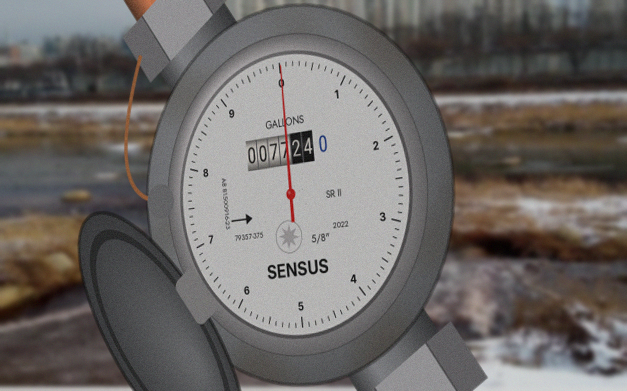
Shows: 77240.0 gal
